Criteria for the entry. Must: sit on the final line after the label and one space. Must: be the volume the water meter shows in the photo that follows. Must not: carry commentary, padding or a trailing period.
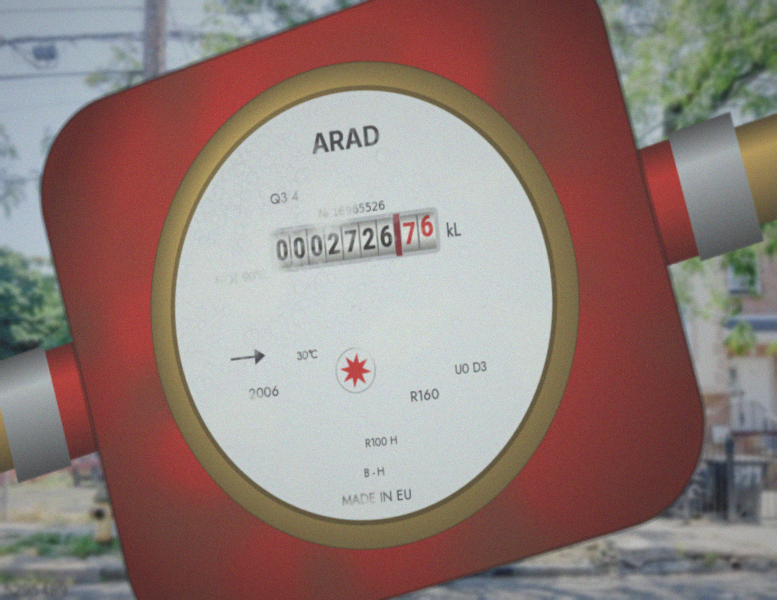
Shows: 2726.76 kL
